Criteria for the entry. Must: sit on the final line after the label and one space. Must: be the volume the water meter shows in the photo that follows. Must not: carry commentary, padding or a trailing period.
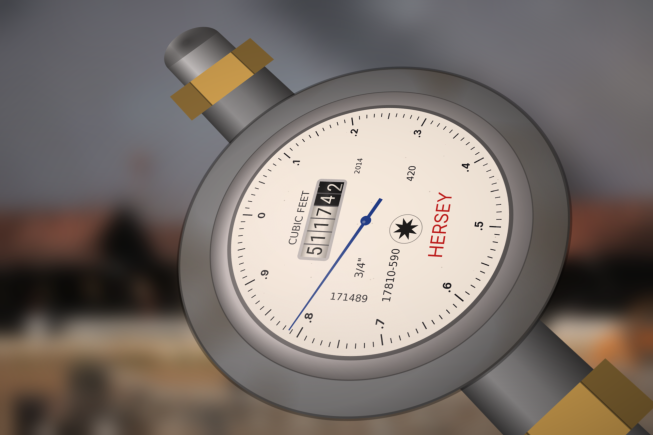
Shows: 511741.81 ft³
